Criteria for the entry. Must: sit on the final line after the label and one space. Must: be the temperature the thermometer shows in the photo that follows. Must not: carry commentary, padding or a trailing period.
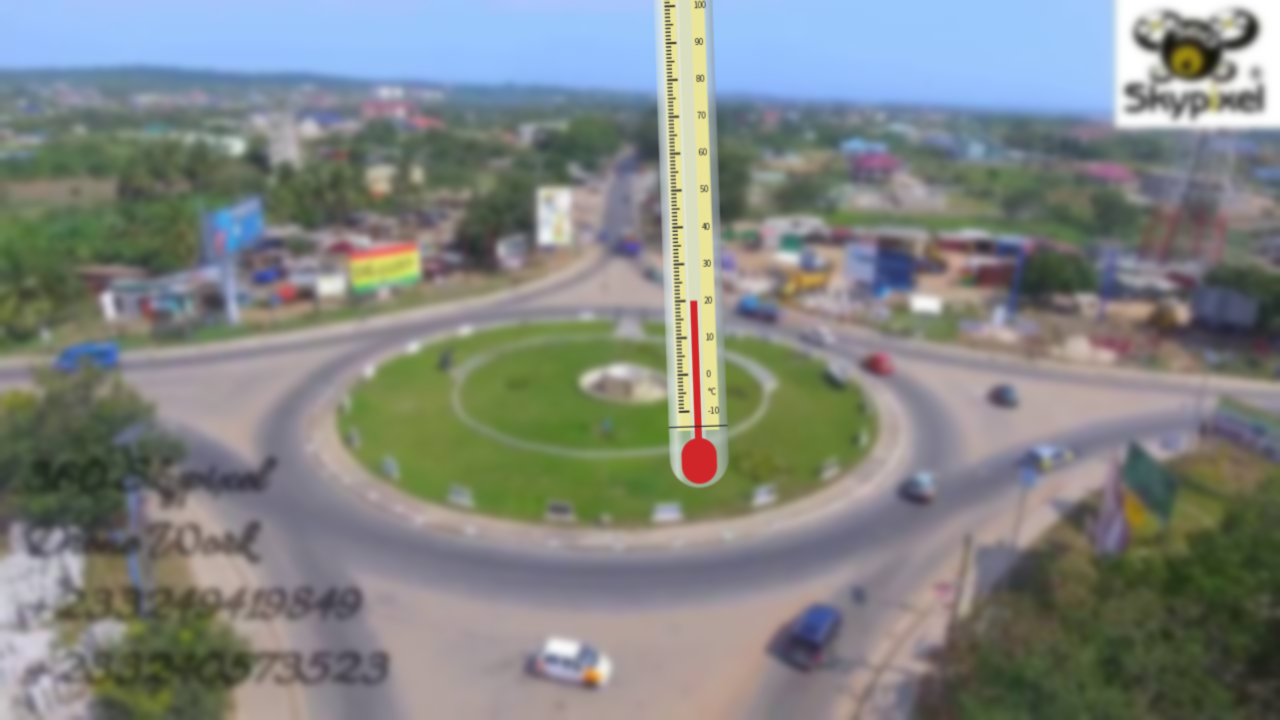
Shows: 20 °C
